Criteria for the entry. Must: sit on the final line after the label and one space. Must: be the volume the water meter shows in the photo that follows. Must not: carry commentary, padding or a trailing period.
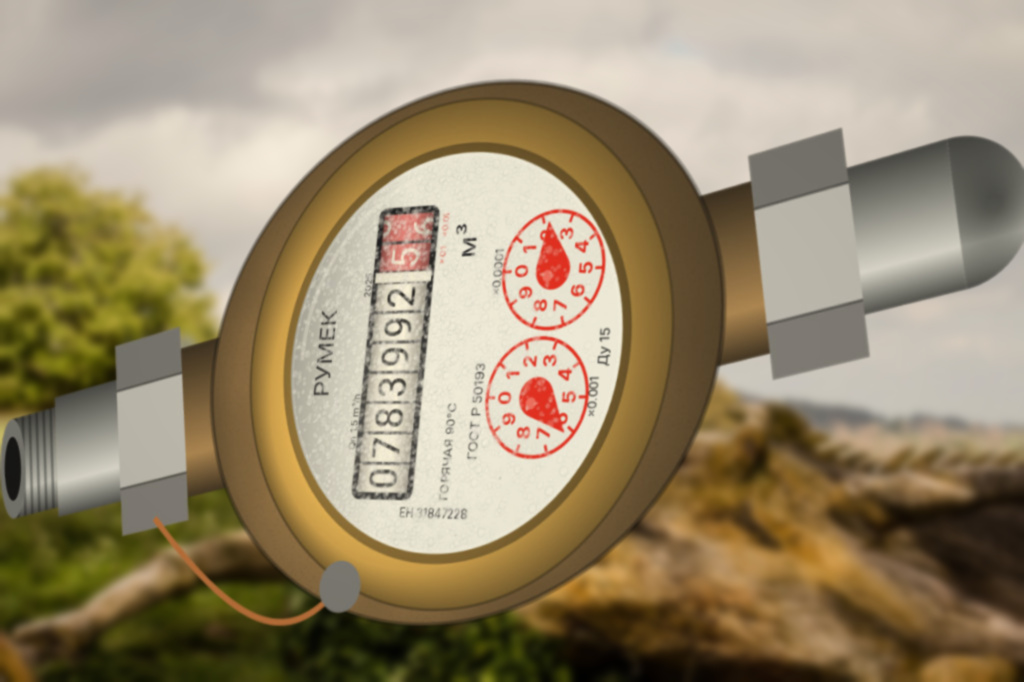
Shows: 783992.5562 m³
